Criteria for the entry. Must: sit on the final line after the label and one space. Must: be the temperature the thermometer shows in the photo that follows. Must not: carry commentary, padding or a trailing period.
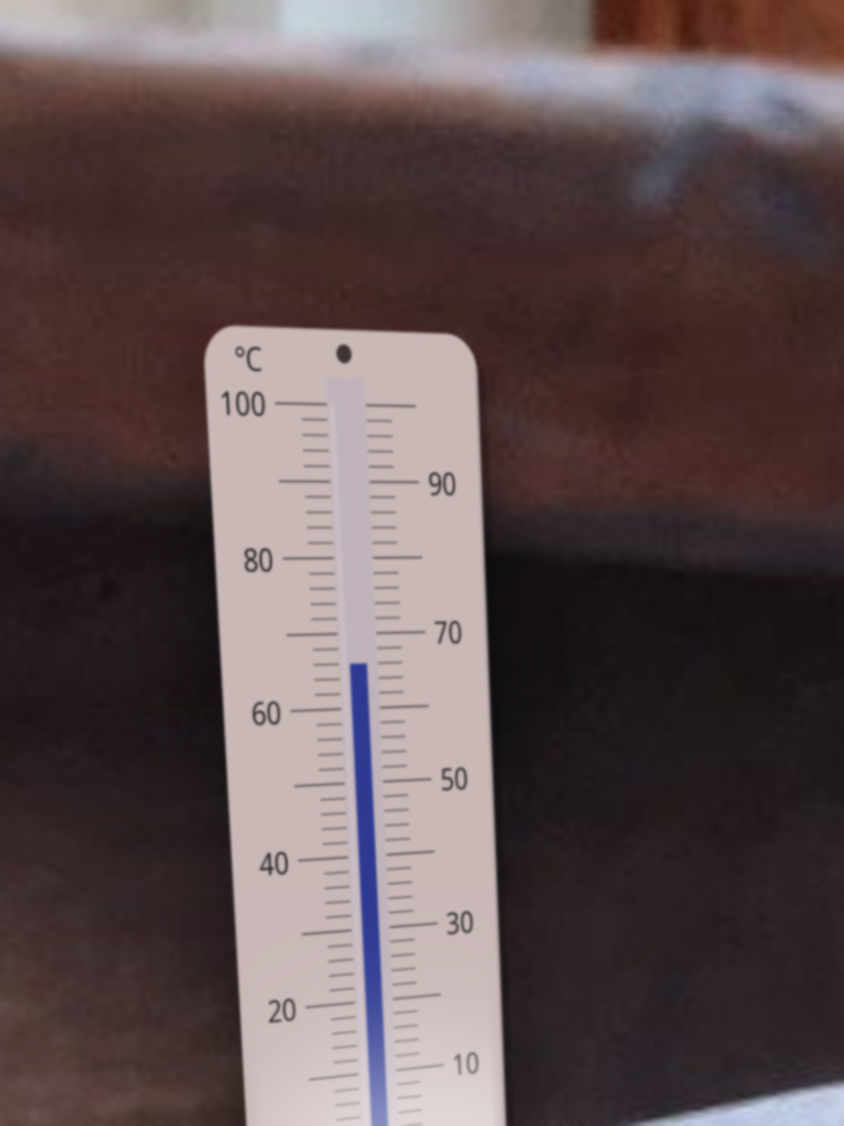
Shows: 66 °C
